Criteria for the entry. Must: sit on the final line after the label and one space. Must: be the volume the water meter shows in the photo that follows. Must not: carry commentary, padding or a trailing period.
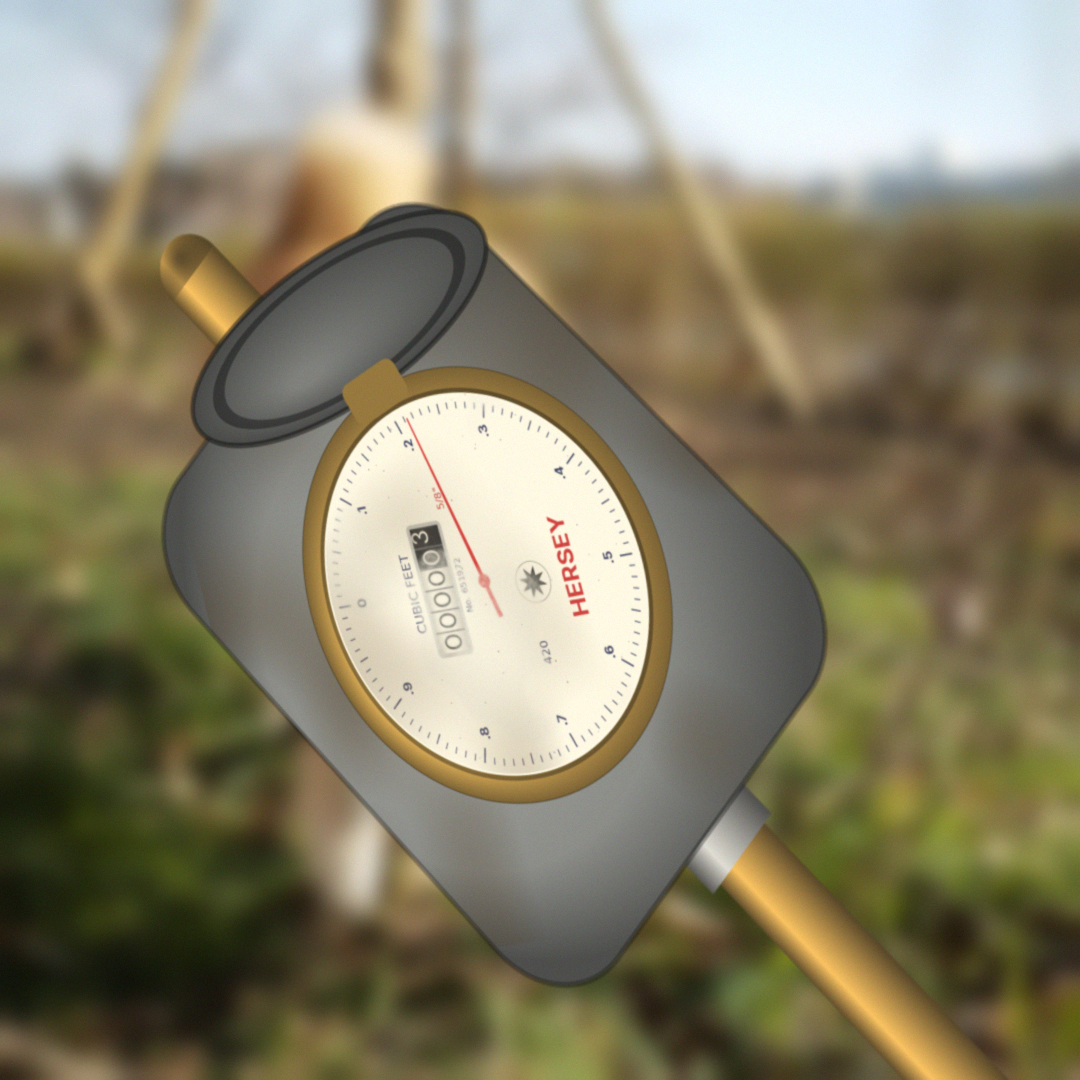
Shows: 3.21 ft³
